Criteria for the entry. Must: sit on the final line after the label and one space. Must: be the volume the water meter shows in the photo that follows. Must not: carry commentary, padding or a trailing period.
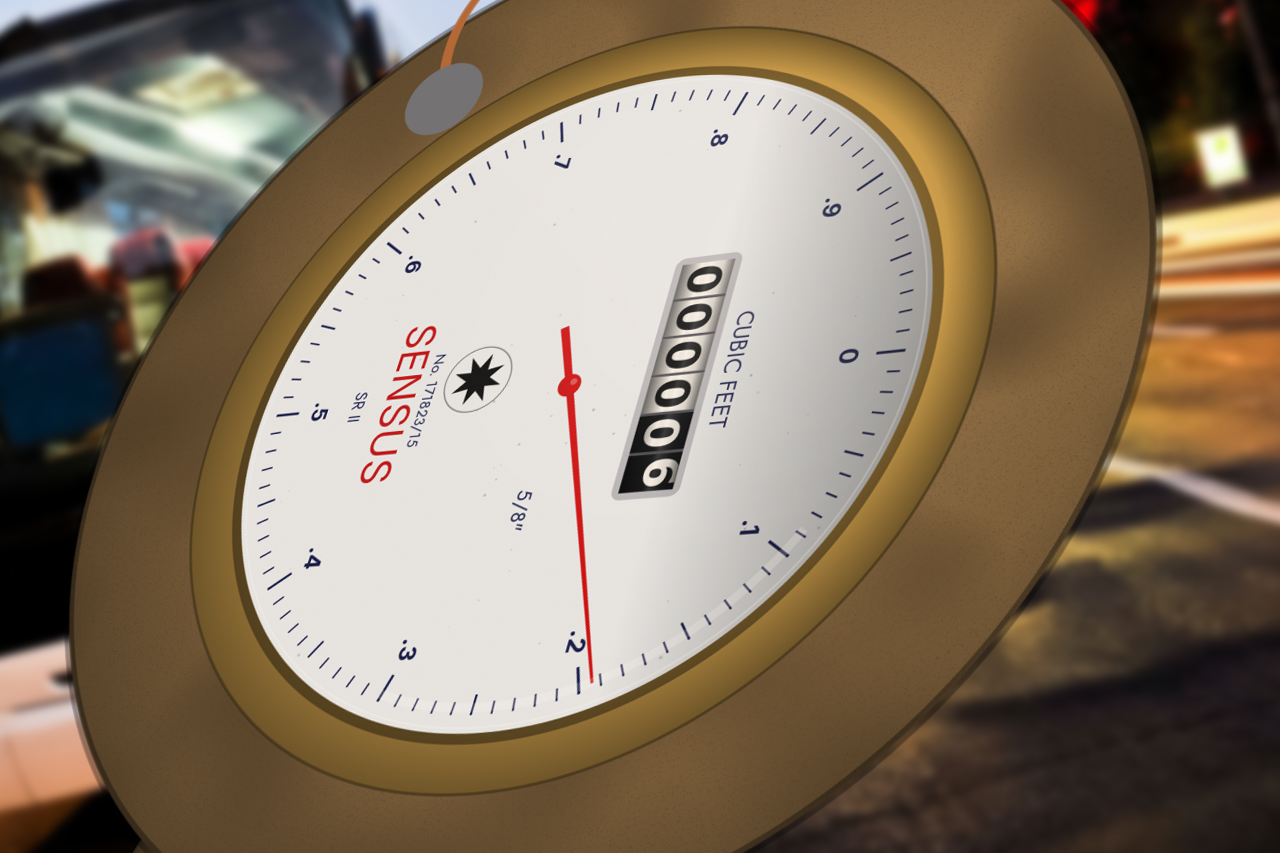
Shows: 6.19 ft³
